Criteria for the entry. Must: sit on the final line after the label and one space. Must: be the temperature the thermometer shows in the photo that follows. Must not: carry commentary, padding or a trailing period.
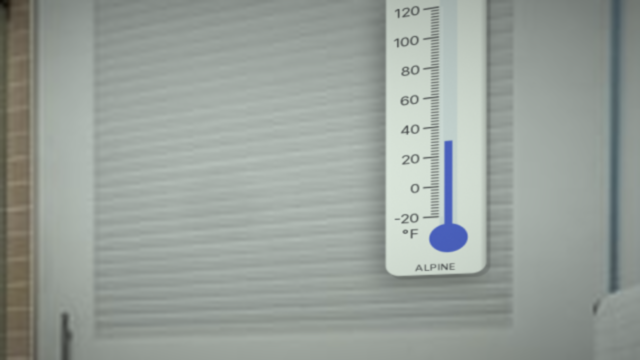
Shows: 30 °F
